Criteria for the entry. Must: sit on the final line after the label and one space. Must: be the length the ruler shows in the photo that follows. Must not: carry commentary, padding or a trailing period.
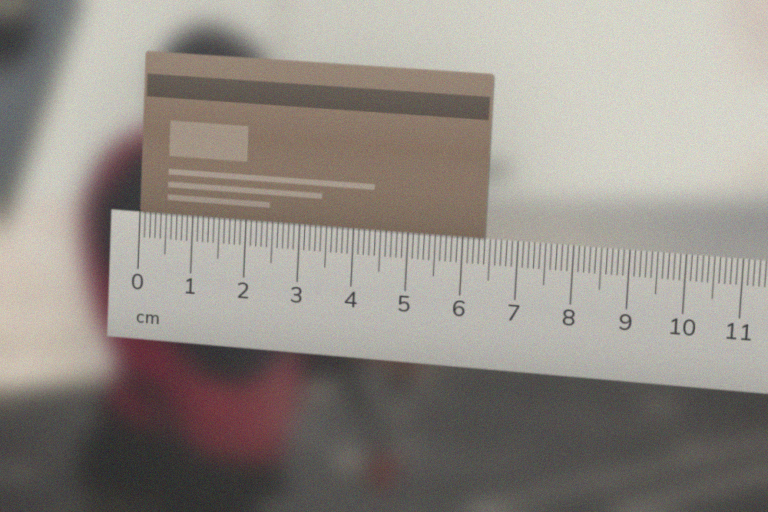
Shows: 6.4 cm
